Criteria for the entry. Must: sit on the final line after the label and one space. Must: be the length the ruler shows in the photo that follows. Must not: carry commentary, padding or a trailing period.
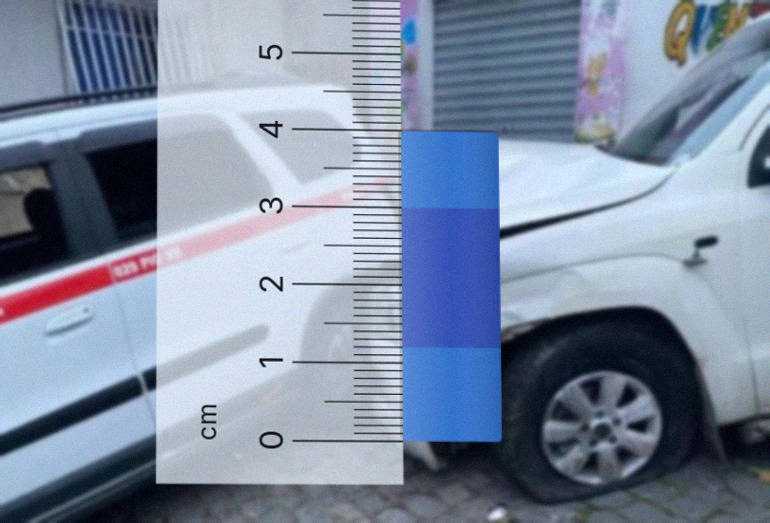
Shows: 4 cm
